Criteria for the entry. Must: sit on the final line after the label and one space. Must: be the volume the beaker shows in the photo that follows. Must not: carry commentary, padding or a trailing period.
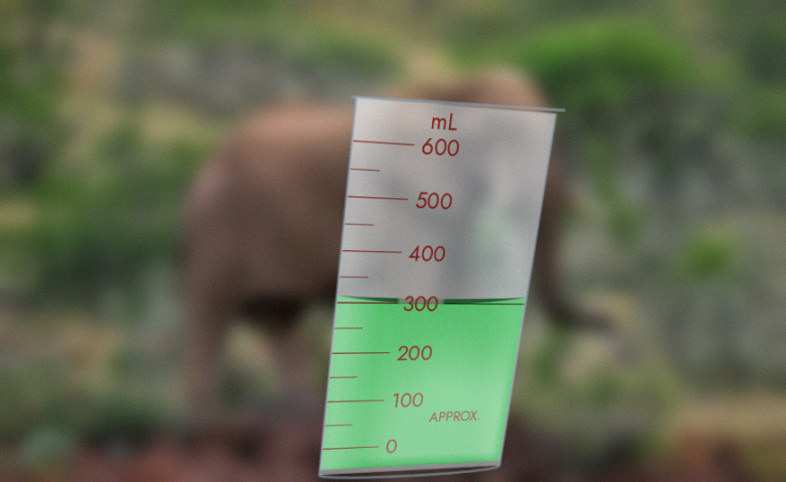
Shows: 300 mL
